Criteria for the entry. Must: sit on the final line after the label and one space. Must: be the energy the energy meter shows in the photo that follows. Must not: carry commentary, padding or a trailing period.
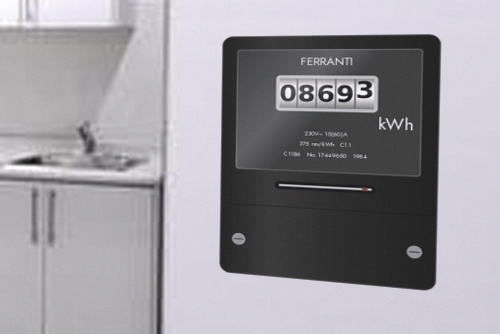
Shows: 8693 kWh
